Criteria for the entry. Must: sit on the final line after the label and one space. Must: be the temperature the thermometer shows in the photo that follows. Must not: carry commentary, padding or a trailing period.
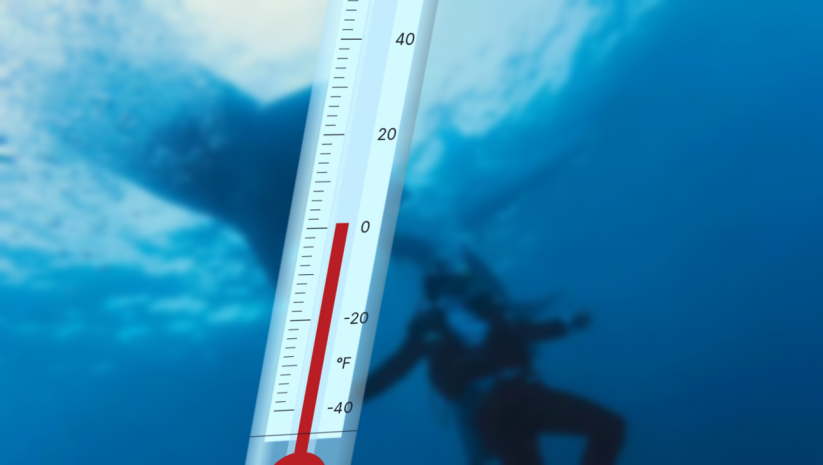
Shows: 1 °F
